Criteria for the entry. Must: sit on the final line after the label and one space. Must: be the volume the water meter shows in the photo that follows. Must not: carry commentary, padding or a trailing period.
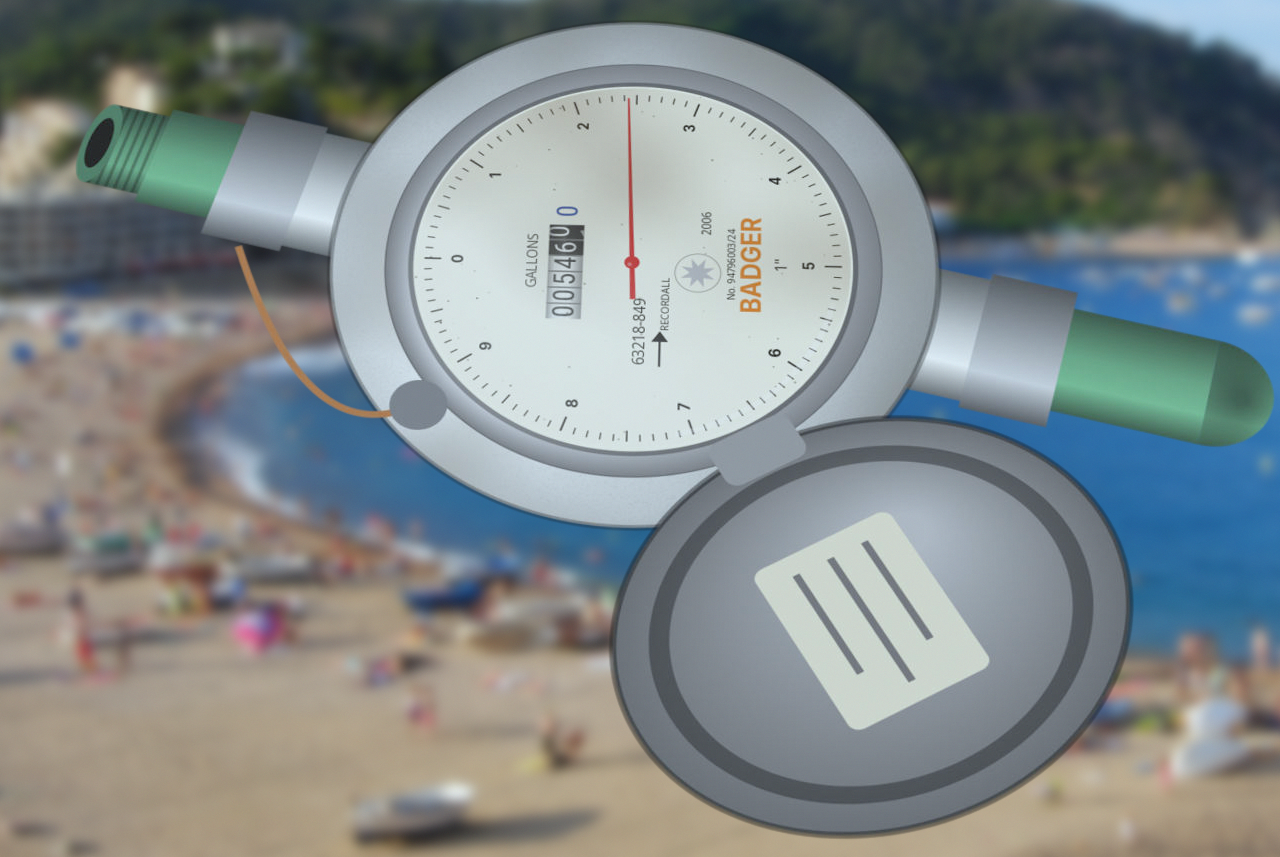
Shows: 54602.4 gal
